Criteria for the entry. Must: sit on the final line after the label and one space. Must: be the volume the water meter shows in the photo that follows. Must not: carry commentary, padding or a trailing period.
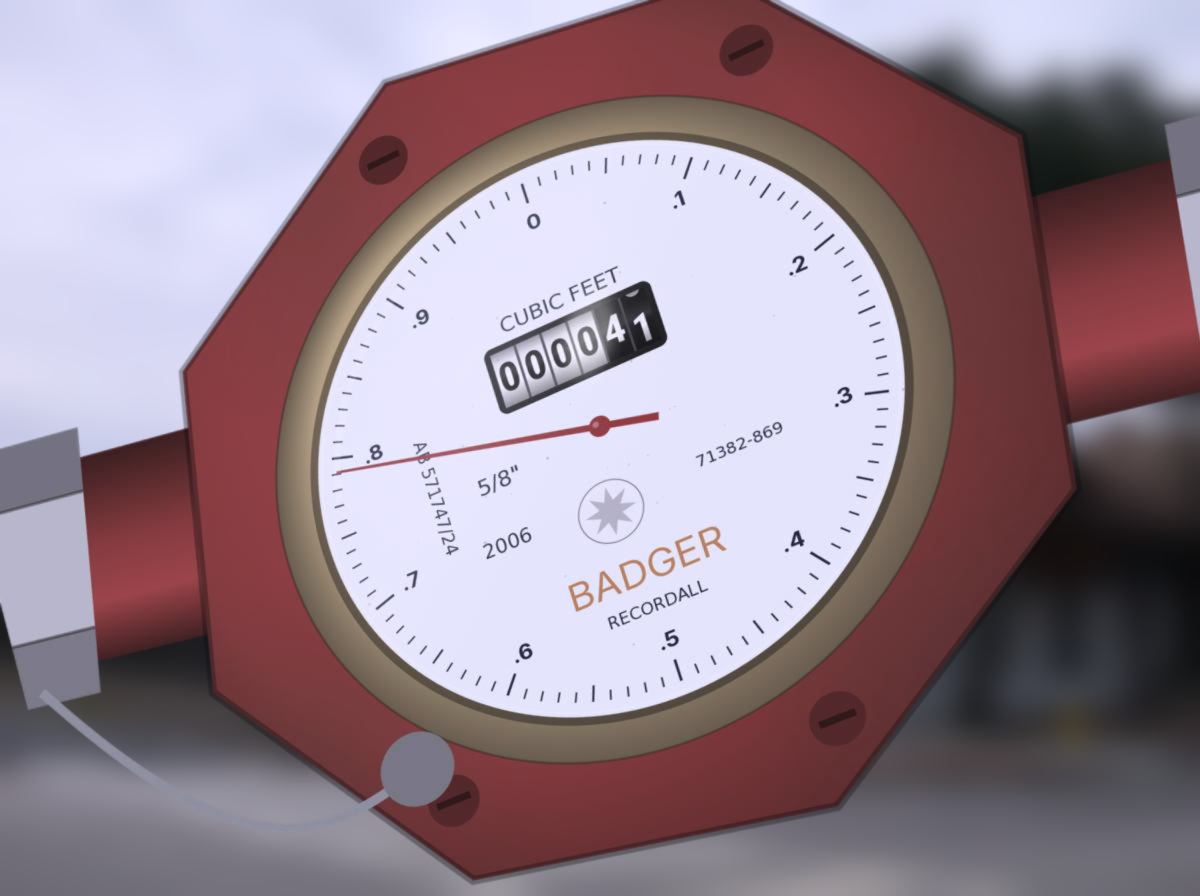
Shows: 40.79 ft³
